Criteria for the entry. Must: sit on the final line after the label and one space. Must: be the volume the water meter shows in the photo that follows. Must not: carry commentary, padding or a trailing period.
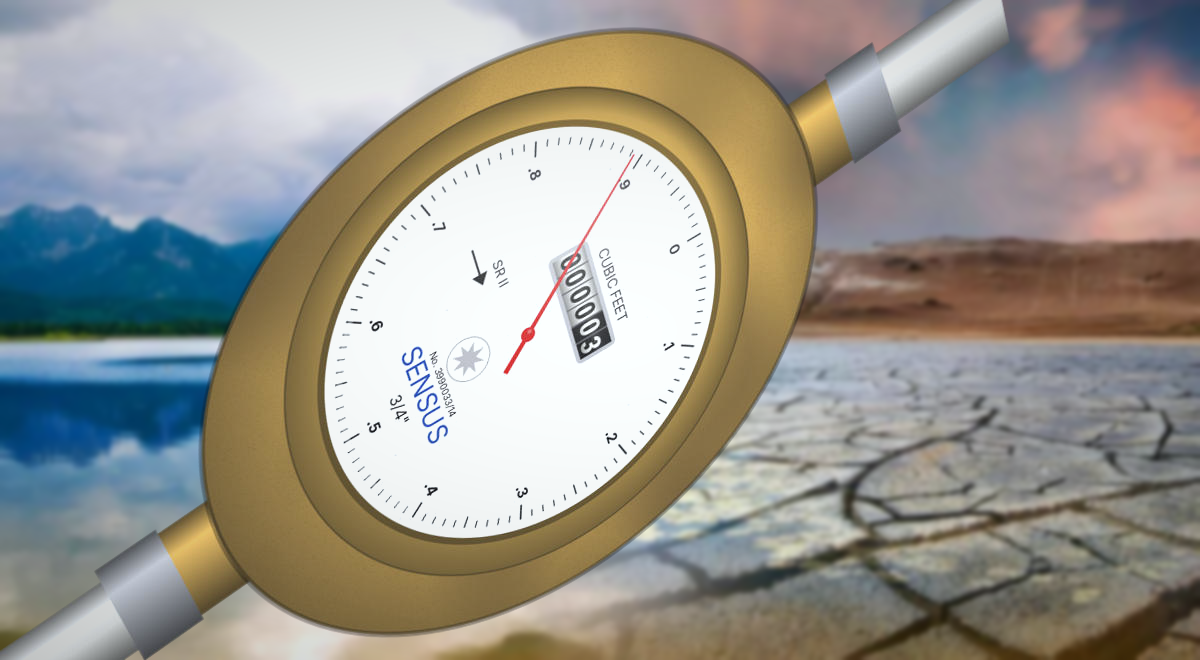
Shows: 2.89 ft³
